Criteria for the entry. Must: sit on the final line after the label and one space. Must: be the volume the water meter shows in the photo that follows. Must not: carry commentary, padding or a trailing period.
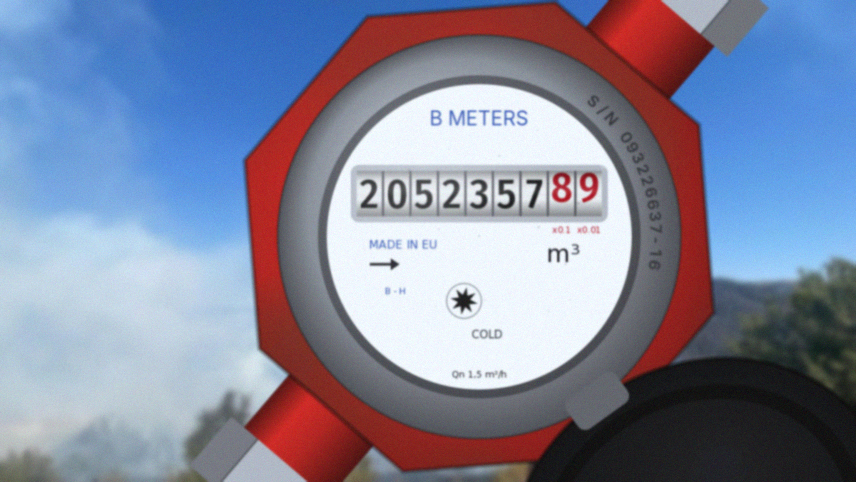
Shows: 2052357.89 m³
